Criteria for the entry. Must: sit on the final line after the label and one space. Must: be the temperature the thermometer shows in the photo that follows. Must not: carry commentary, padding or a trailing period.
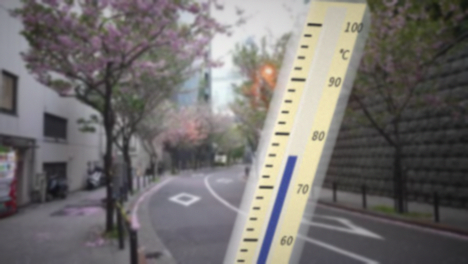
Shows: 76 °C
